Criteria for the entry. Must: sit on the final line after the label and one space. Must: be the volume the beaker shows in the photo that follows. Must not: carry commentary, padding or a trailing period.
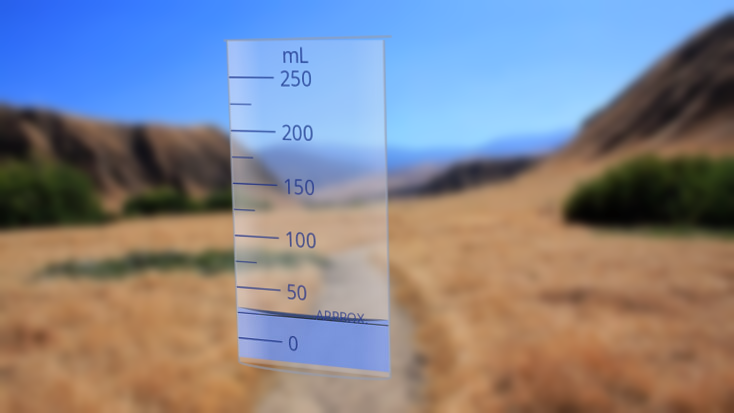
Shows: 25 mL
